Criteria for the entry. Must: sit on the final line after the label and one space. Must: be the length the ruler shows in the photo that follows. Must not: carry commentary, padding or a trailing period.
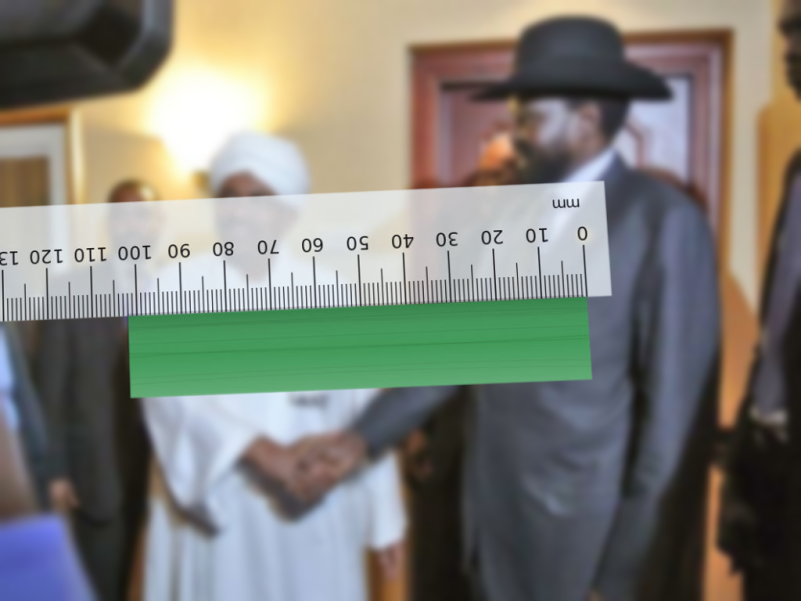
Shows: 102 mm
